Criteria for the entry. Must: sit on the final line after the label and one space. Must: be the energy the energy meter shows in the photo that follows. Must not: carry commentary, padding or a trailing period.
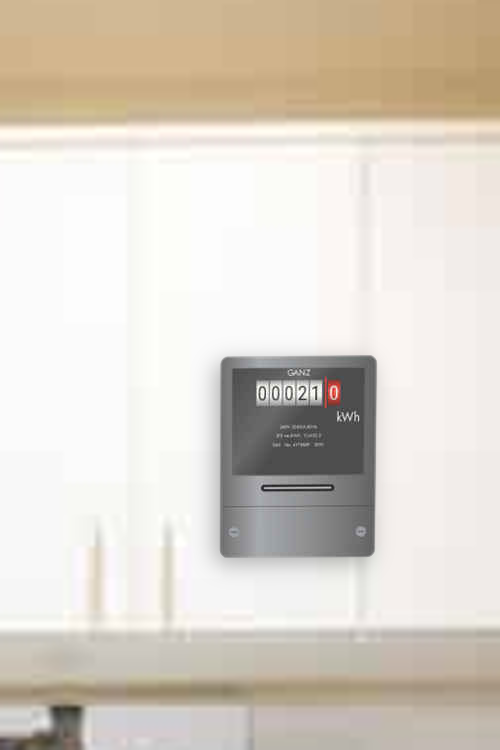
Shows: 21.0 kWh
